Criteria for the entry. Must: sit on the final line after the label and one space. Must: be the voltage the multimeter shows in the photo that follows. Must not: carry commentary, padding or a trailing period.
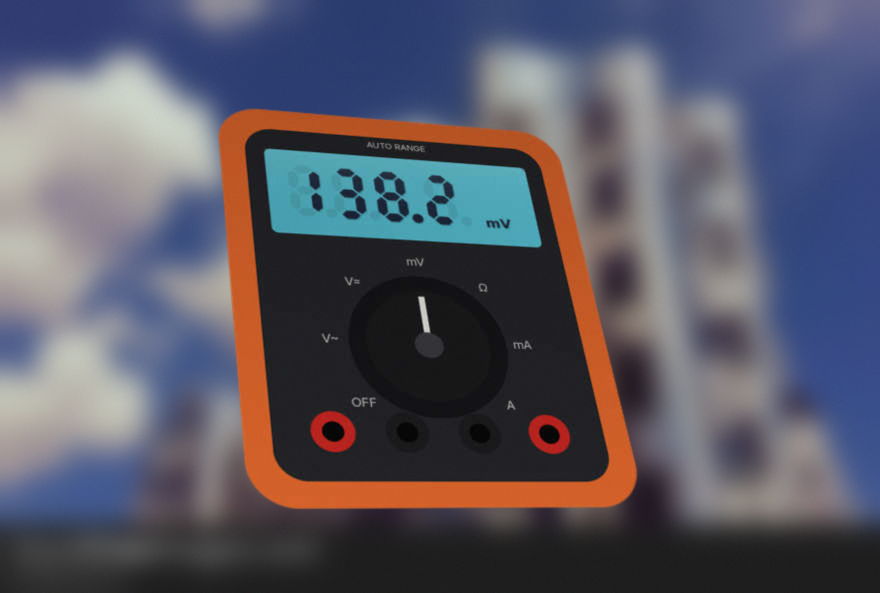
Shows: 138.2 mV
